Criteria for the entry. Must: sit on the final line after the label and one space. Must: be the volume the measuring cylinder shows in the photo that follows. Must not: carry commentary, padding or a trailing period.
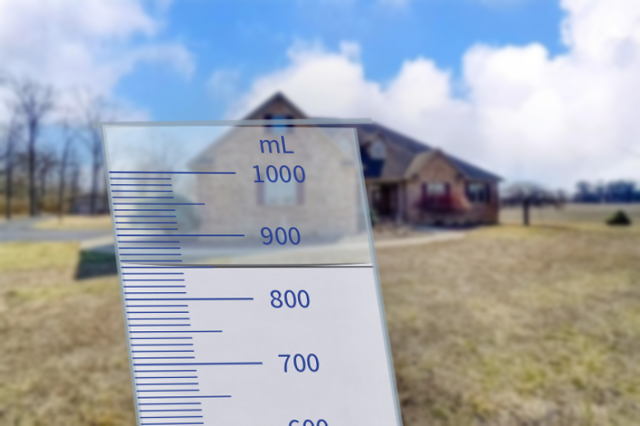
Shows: 850 mL
